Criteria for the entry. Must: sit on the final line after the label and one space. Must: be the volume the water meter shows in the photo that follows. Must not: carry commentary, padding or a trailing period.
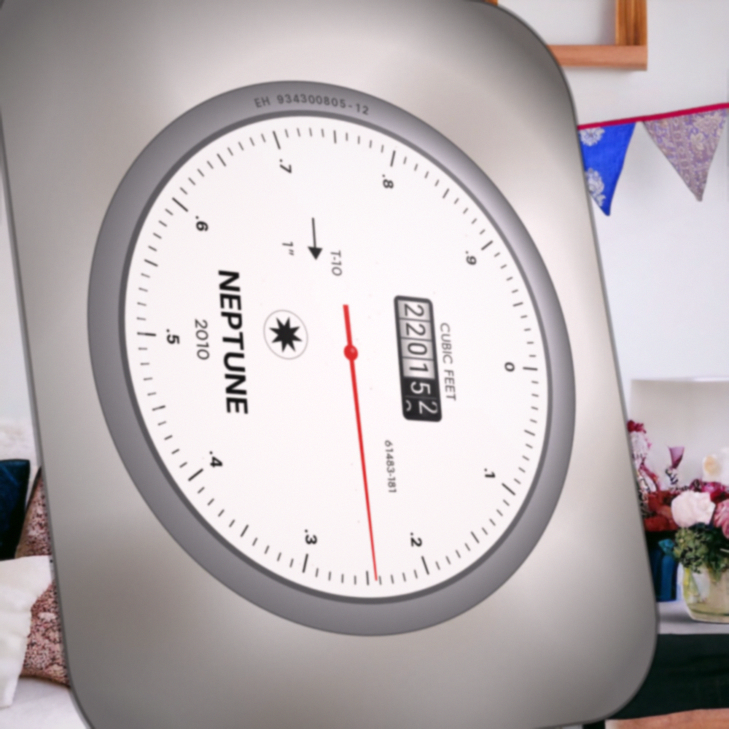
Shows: 220152.24 ft³
